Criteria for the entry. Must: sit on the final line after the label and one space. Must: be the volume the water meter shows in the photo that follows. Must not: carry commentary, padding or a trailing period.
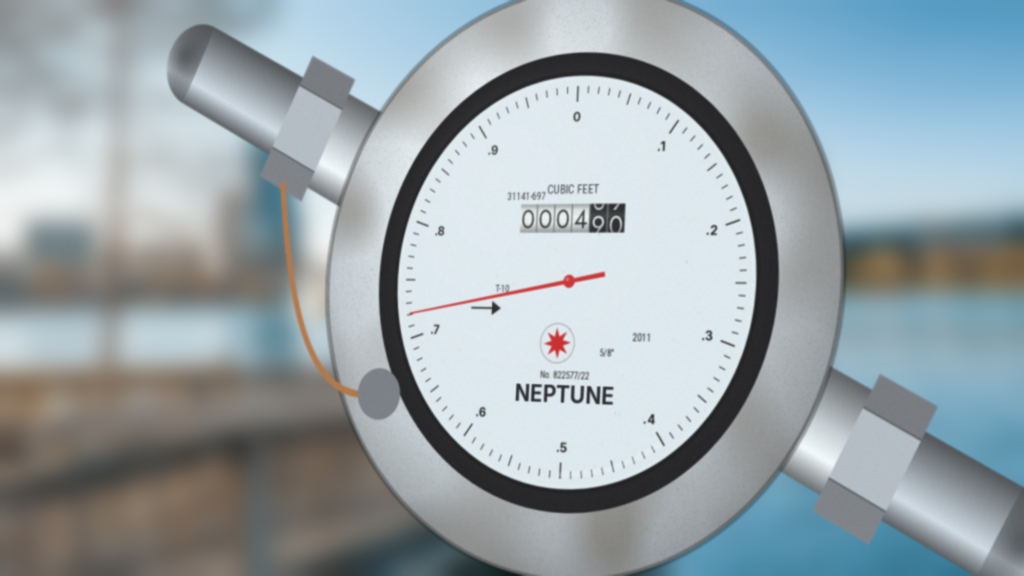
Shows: 489.72 ft³
